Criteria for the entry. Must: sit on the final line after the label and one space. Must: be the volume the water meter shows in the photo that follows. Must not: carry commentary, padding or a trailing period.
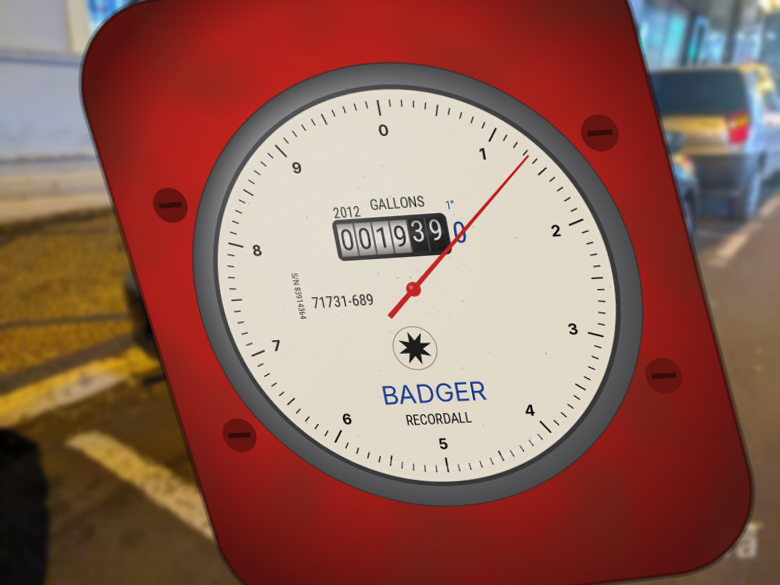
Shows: 19391.3 gal
